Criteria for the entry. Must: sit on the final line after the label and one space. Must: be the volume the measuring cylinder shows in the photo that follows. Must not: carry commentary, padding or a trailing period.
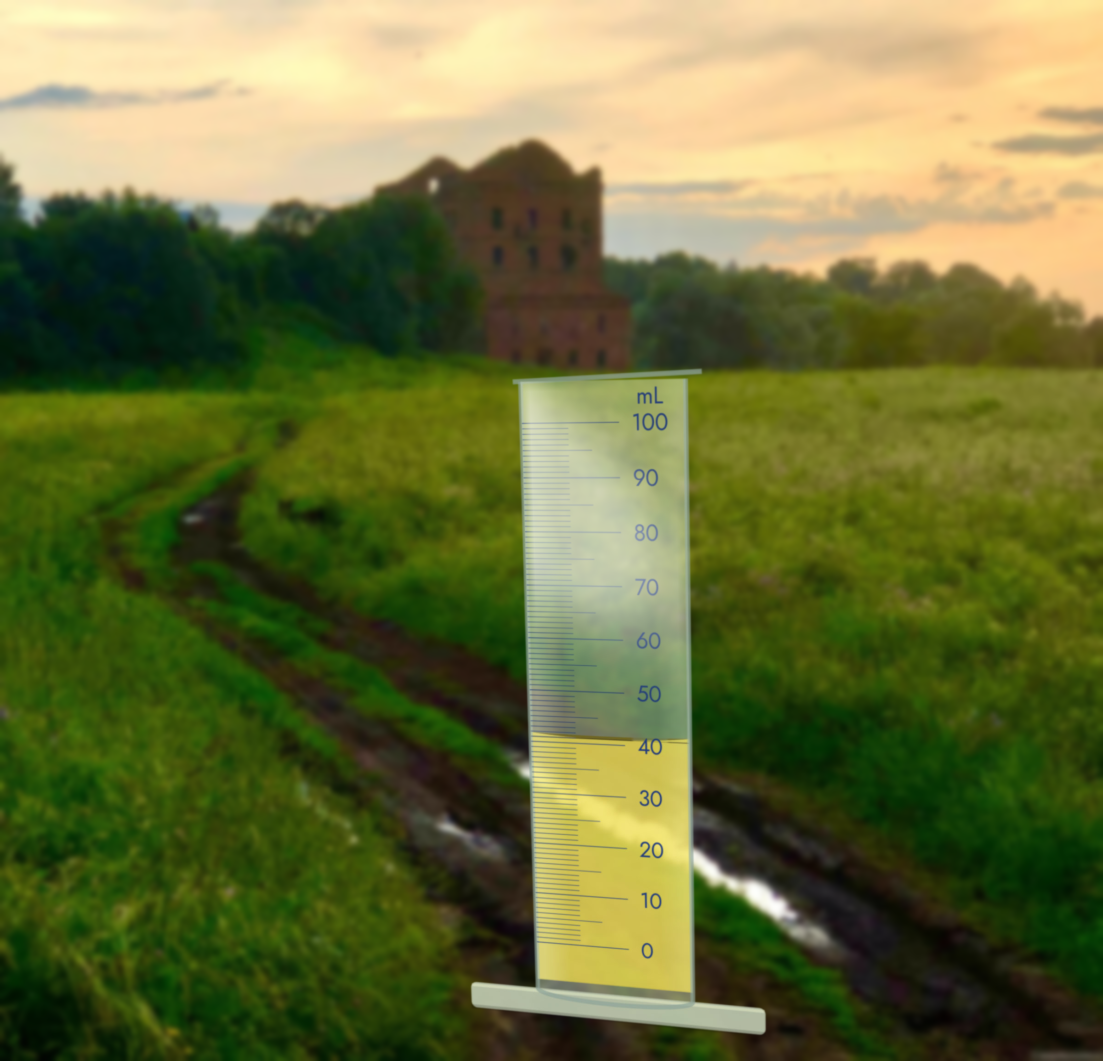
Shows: 41 mL
